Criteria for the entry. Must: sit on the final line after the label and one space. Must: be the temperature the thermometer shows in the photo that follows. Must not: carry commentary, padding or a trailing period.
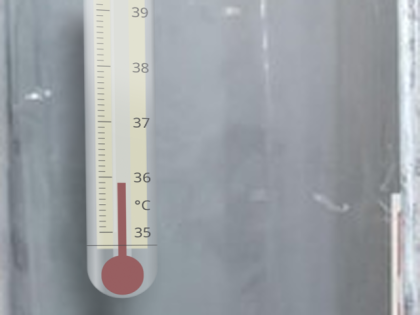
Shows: 35.9 °C
